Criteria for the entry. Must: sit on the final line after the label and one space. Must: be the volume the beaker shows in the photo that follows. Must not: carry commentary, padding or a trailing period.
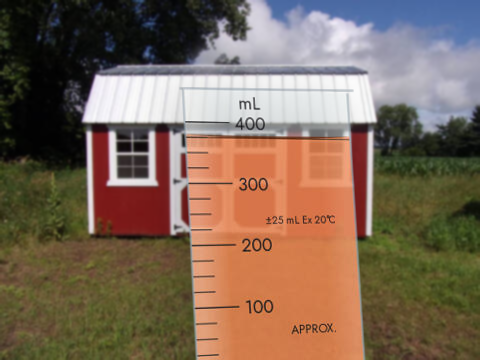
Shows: 375 mL
